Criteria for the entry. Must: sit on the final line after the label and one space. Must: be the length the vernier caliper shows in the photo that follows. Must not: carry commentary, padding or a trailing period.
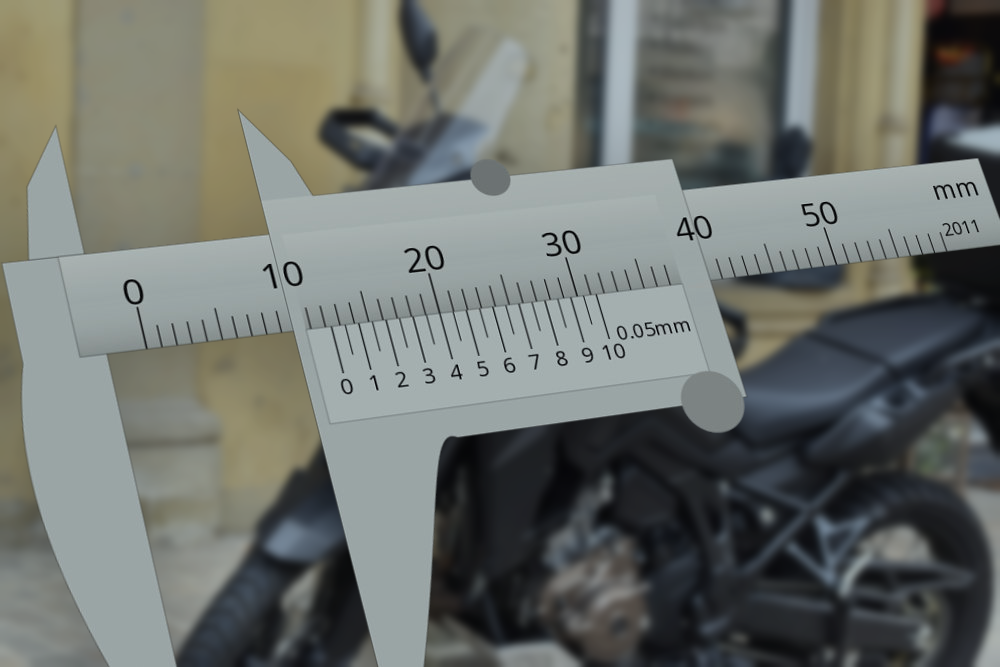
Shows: 12.4 mm
